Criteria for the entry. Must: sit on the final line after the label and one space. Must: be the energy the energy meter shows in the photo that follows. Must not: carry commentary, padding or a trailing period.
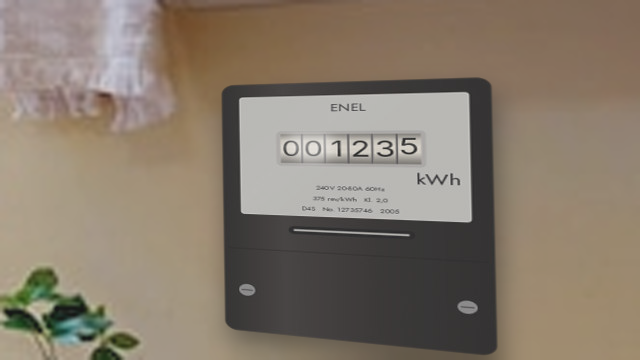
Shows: 1235 kWh
